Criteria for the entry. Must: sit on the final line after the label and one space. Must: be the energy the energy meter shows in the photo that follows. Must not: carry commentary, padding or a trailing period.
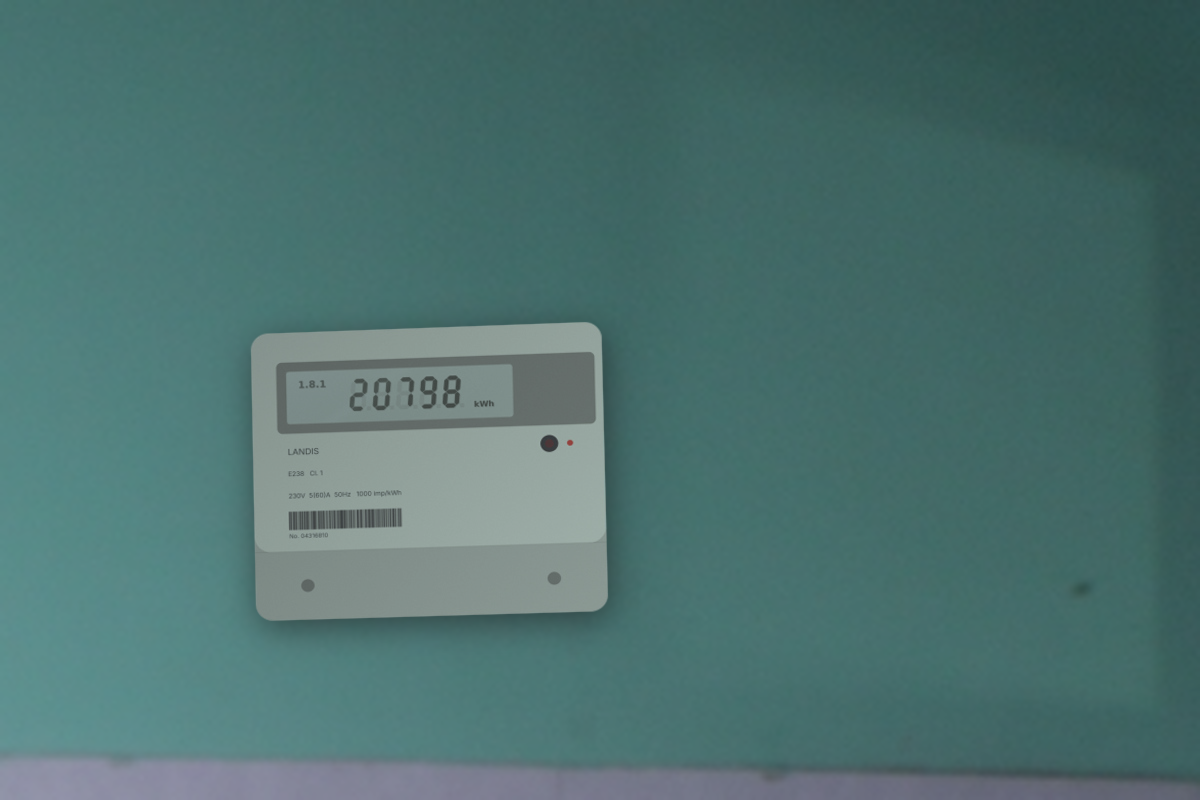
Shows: 20798 kWh
